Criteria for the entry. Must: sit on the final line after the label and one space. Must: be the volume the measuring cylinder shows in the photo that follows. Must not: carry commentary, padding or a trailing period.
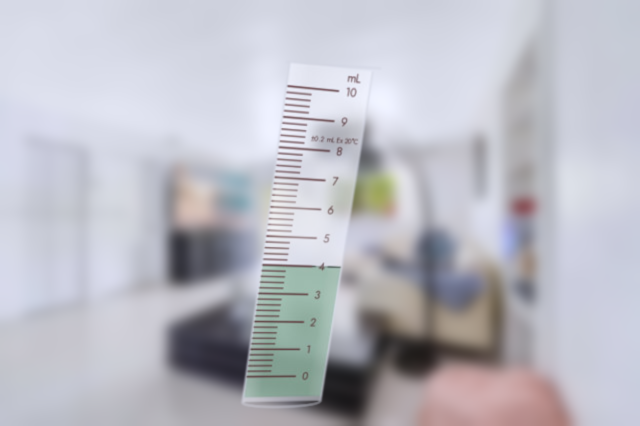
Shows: 4 mL
